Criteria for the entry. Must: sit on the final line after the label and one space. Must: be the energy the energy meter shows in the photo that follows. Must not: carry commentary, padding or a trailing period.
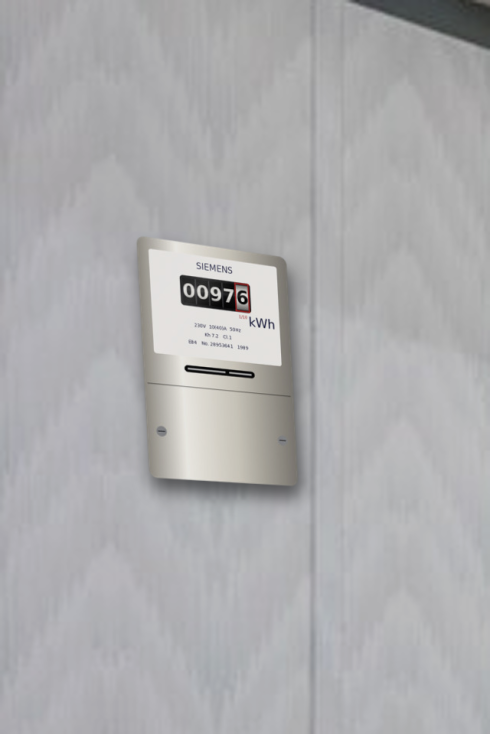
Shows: 97.6 kWh
